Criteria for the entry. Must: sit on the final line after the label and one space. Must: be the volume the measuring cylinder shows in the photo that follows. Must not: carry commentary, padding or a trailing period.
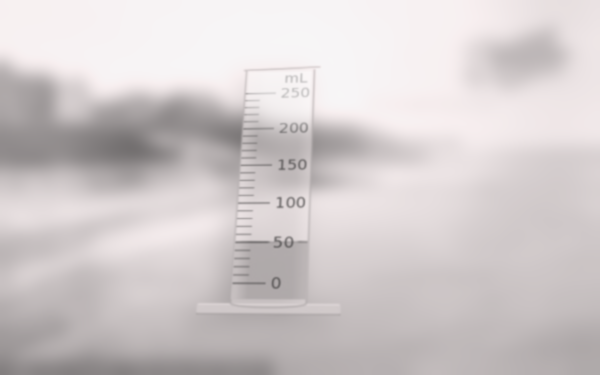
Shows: 50 mL
